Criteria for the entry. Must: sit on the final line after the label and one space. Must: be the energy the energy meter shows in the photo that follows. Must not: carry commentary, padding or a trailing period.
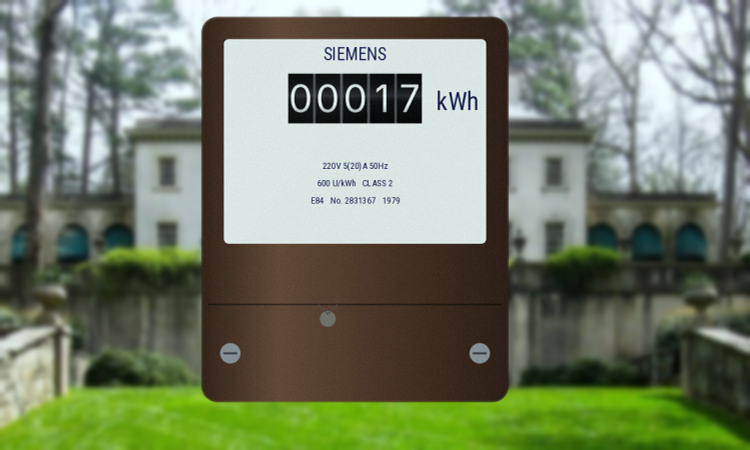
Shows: 17 kWh
